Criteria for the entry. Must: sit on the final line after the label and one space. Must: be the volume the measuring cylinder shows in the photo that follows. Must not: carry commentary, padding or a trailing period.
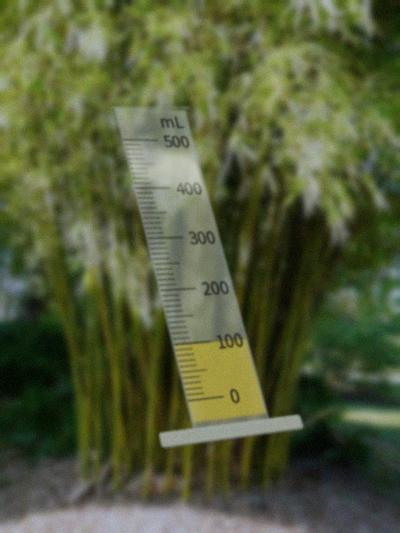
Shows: 100 mL
